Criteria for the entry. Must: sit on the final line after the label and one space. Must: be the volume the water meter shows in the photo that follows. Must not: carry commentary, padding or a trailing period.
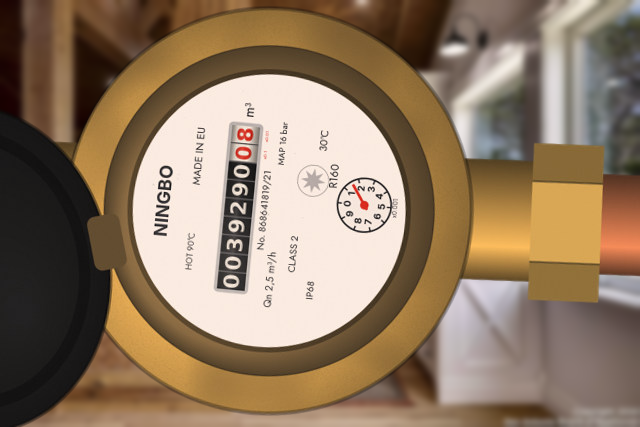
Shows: 39290.081 m³
